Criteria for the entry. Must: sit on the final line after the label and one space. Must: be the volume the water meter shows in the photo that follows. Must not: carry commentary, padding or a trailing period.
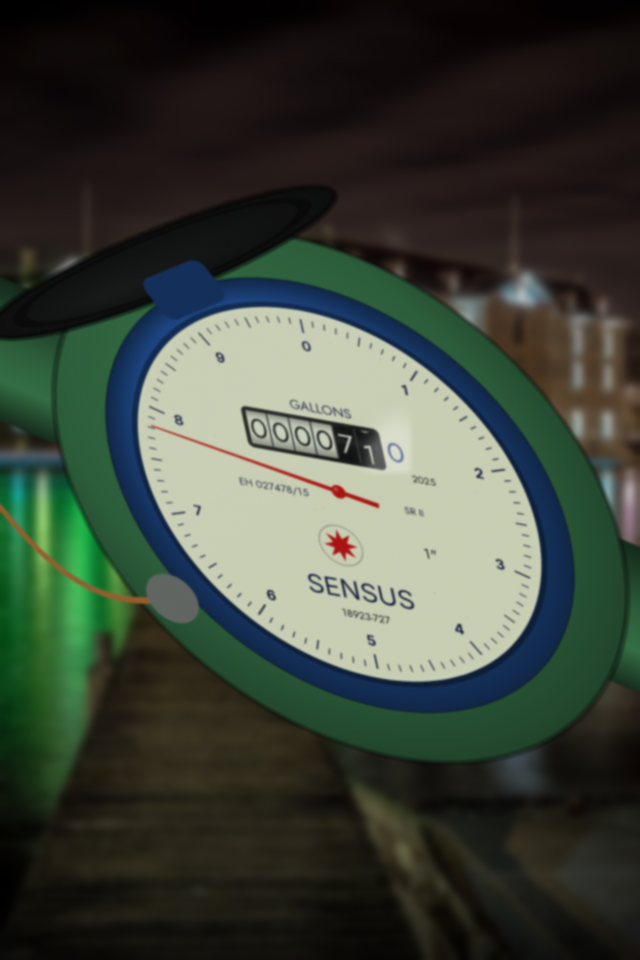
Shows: 707.8 gal
